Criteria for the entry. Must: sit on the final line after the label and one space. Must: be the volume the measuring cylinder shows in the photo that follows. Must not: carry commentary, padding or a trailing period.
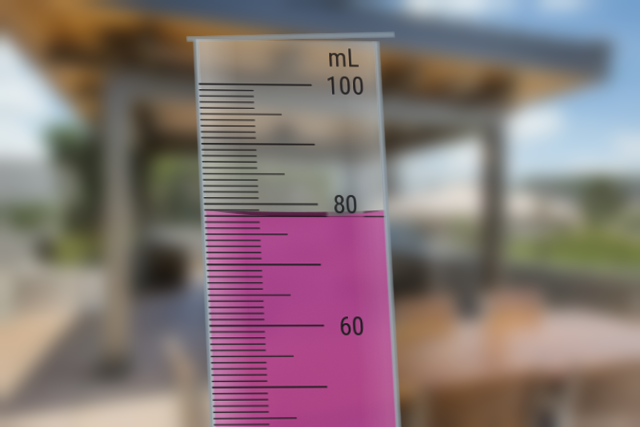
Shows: 78 mL
